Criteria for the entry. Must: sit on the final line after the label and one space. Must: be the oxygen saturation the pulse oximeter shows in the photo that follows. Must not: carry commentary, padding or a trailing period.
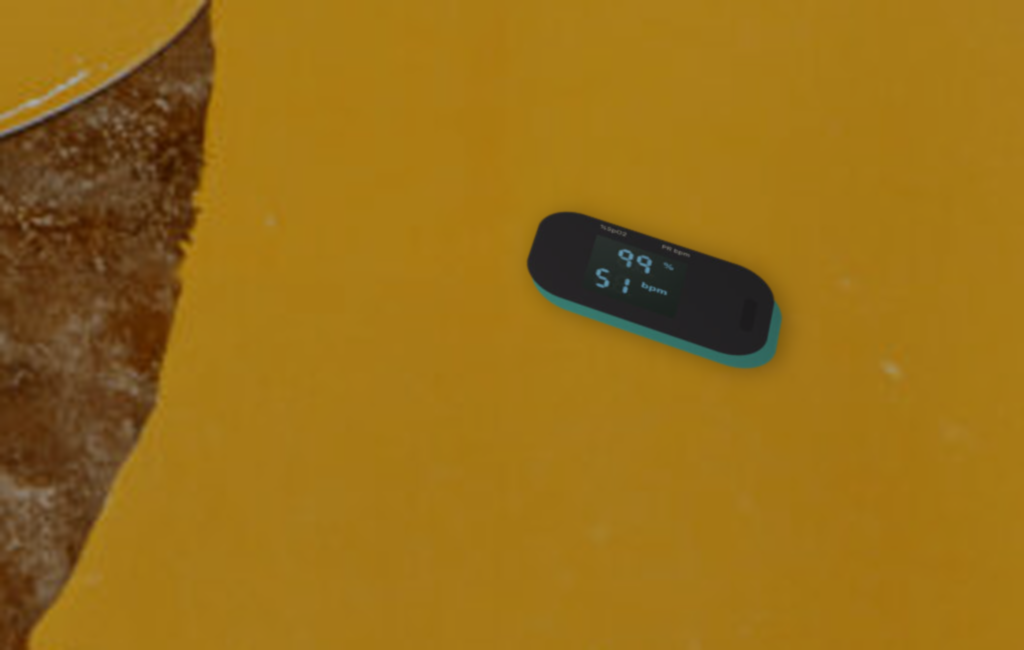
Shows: 99 %
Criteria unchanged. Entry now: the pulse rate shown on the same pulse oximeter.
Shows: 51 bpm
